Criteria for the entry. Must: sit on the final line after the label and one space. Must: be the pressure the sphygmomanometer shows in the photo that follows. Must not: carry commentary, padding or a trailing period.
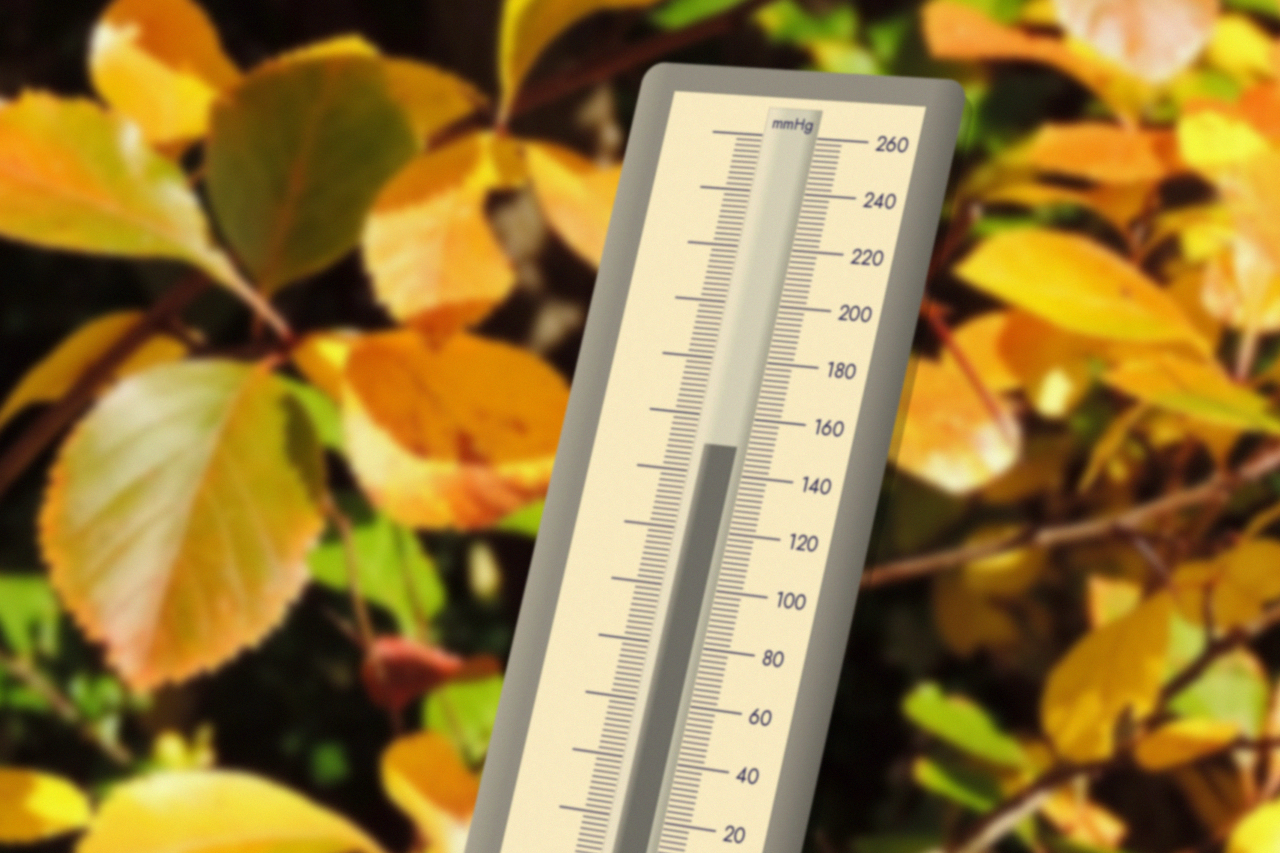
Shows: 150 mmHg
